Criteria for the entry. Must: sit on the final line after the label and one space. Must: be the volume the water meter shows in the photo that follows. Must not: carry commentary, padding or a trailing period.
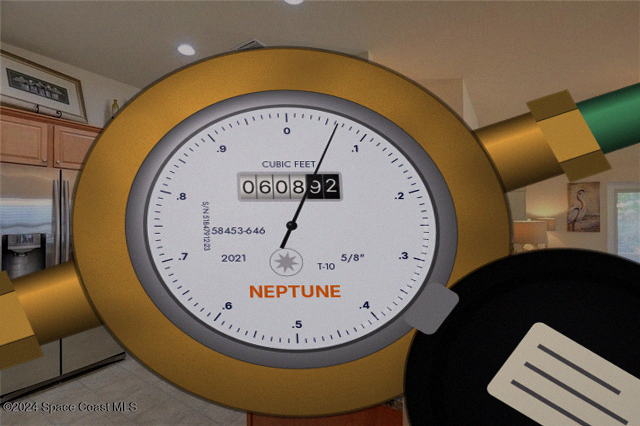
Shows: 60892.06 ft³
